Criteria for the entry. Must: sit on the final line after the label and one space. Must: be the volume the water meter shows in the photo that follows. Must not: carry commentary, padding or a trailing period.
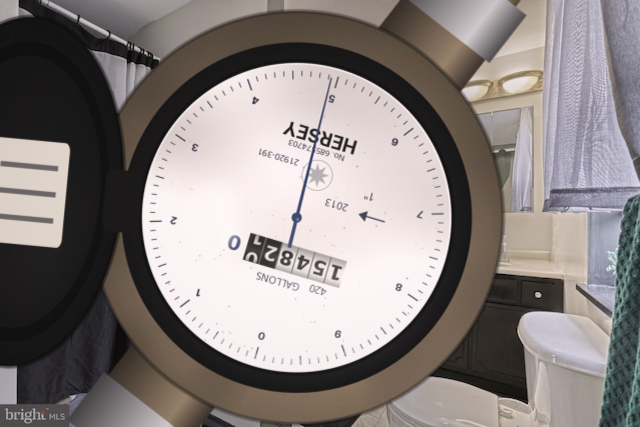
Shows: 1548204.9 gal
